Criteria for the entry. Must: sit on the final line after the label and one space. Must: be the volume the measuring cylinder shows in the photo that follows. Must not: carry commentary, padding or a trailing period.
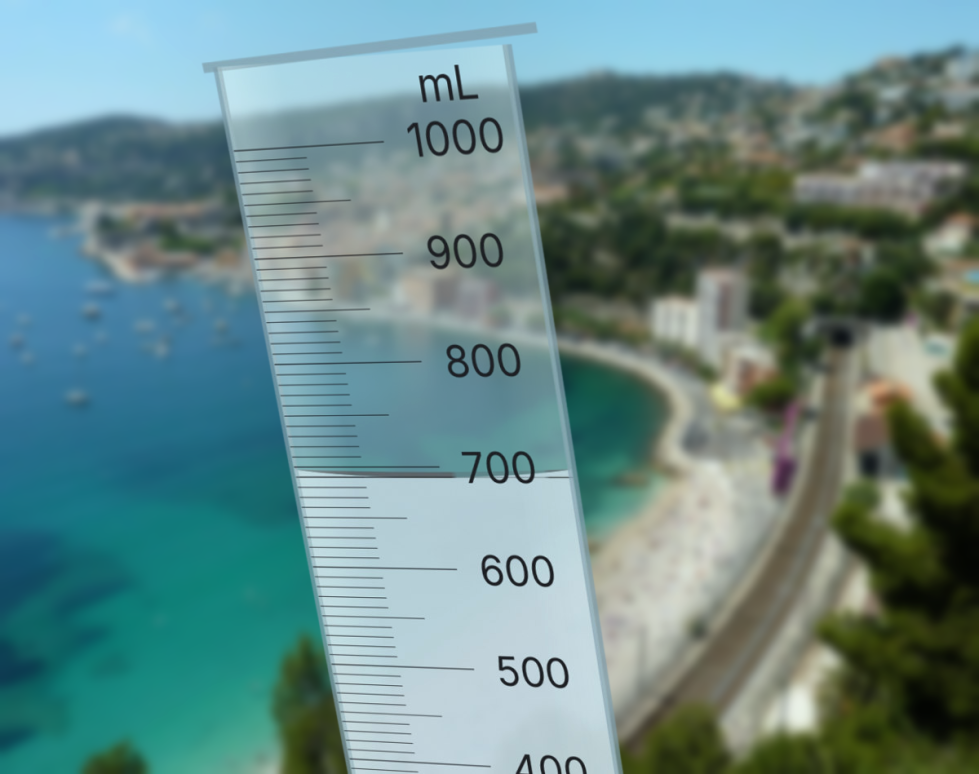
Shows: 690 mL
